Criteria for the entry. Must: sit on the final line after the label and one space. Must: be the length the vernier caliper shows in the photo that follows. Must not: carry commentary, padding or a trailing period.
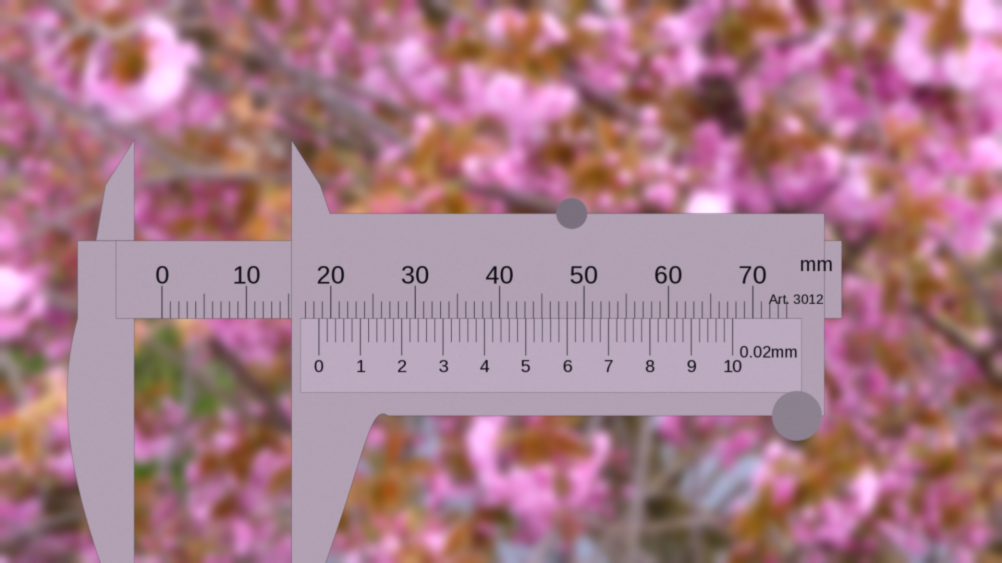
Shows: 18.6 mm
